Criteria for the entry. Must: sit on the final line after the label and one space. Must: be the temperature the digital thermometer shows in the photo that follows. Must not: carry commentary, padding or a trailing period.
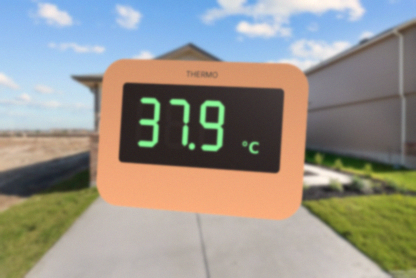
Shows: 37.9 °C
